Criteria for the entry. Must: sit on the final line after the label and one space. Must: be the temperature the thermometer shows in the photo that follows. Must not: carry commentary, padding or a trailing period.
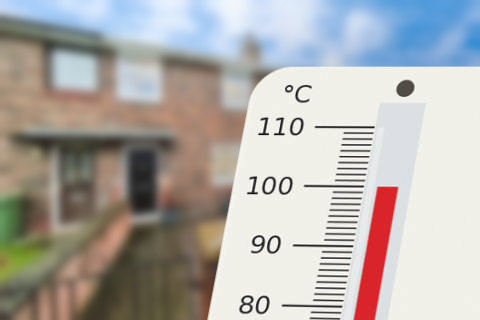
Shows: 100 °C
